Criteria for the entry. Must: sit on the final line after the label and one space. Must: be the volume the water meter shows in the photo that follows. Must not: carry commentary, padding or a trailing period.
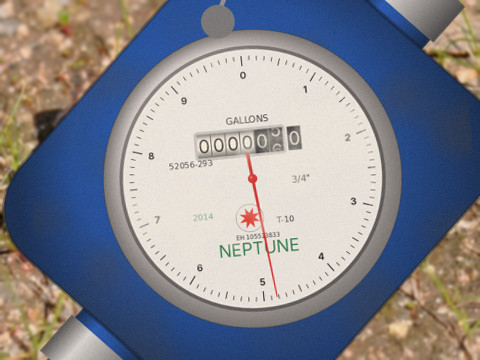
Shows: 54.8 gal
